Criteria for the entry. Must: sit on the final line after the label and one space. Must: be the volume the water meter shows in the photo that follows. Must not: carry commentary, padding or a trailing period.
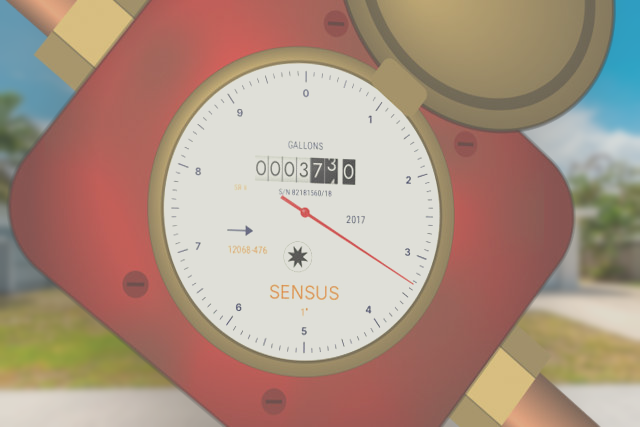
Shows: 3733.3 gal
